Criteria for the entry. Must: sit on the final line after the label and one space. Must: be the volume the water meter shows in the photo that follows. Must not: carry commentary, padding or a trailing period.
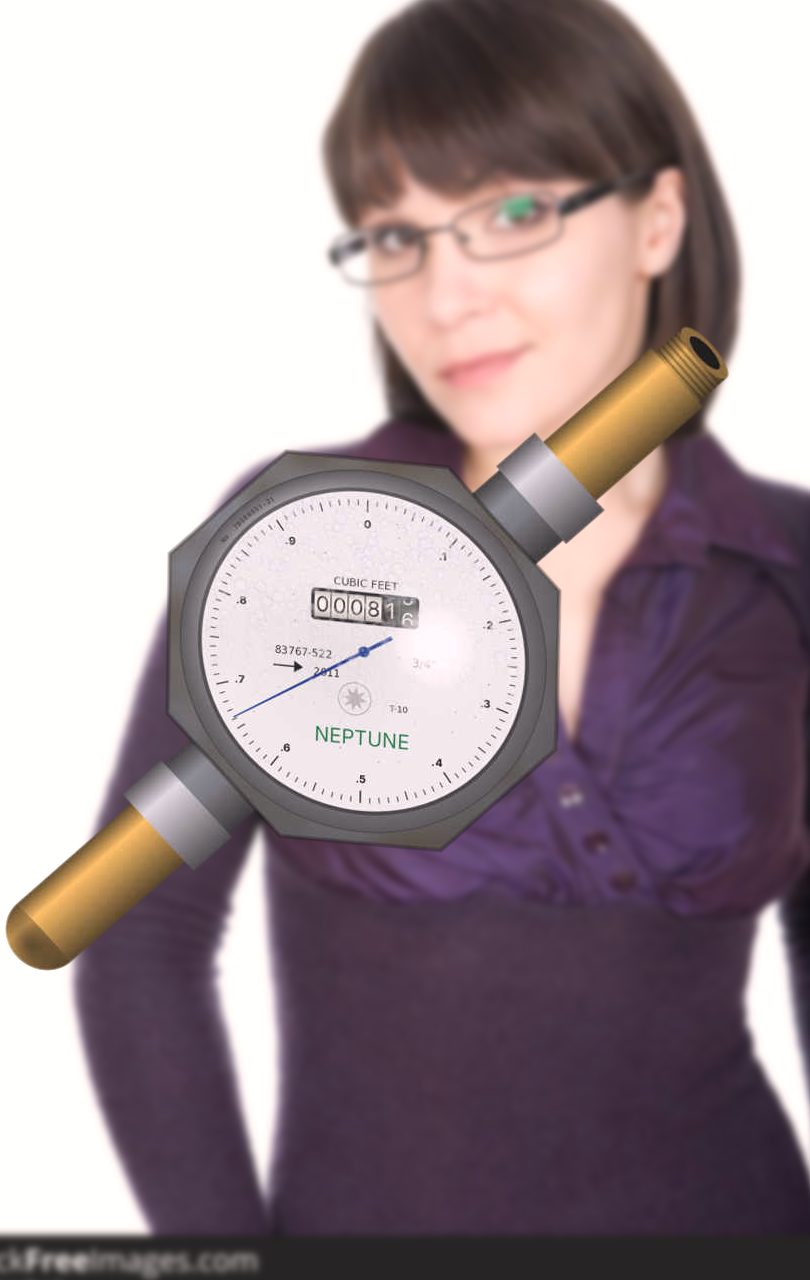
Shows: 815.66 ft³
